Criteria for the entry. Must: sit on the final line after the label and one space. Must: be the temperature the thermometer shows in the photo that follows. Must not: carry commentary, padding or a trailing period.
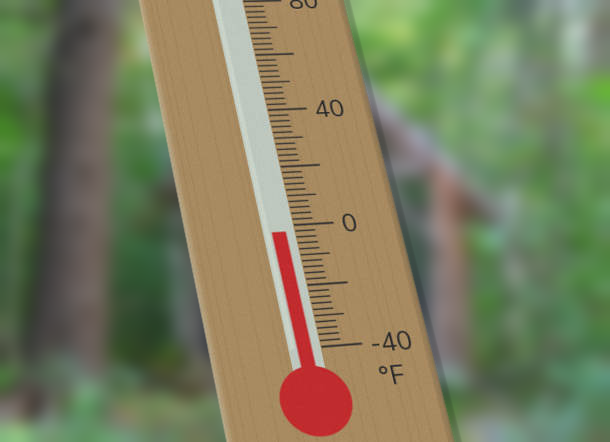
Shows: -2 °F
